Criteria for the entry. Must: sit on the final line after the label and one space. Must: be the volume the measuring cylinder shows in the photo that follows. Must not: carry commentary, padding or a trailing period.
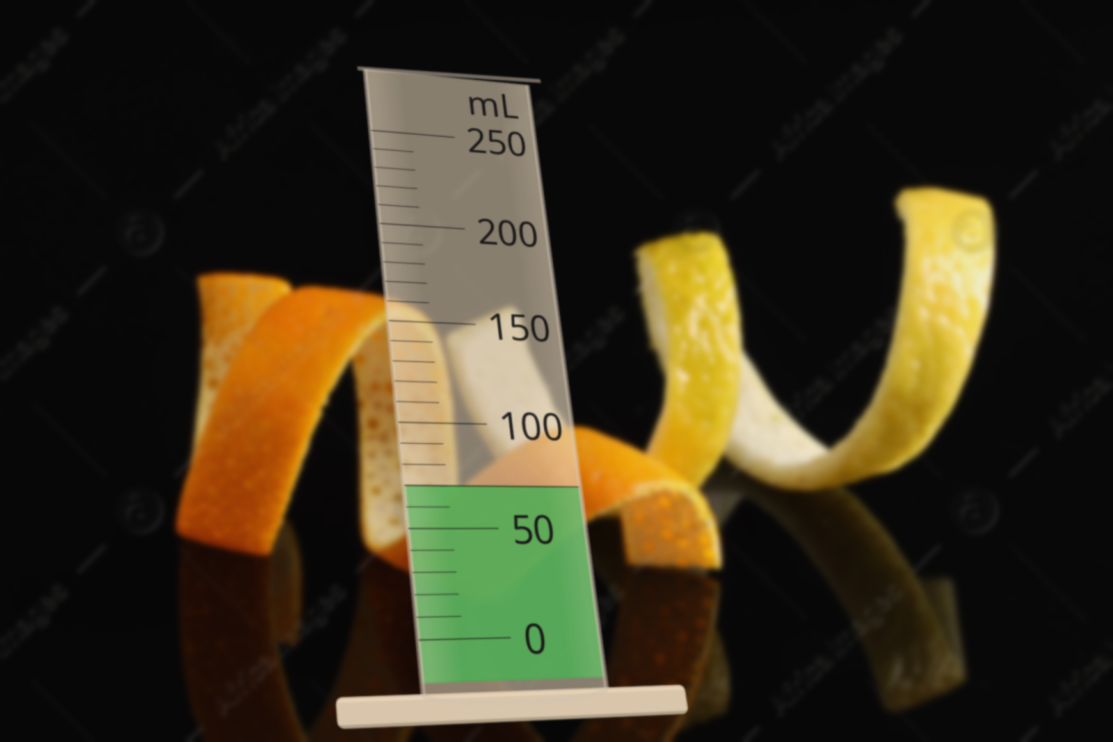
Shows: 70 mL
